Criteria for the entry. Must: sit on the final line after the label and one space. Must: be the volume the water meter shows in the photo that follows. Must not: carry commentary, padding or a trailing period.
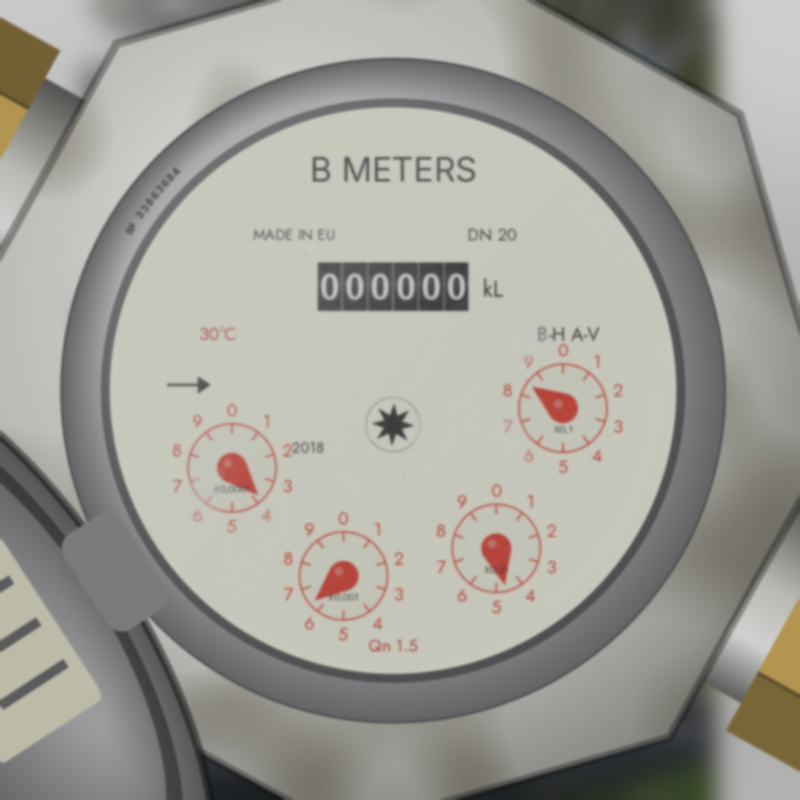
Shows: 0.8463 kL
